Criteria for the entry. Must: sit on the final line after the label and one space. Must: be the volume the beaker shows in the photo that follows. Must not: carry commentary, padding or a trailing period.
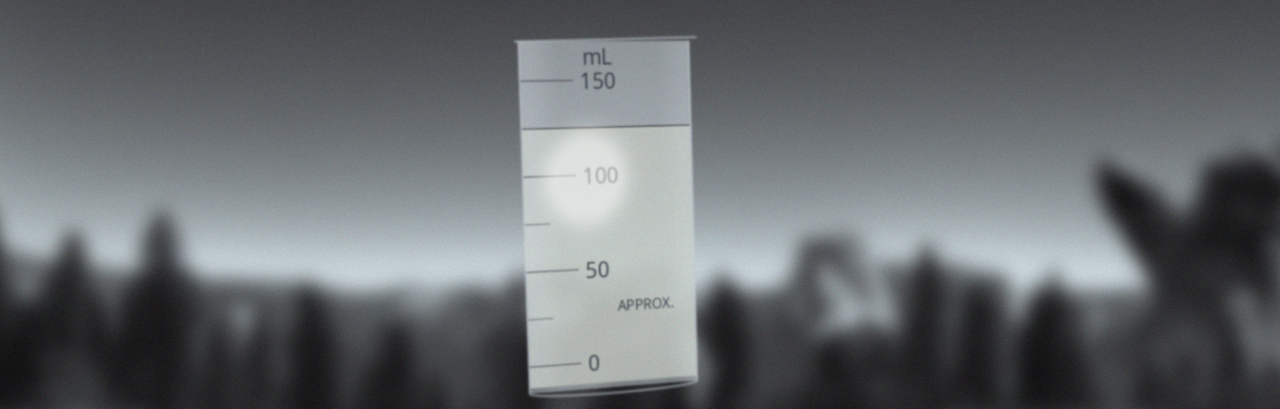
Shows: 125 mL
